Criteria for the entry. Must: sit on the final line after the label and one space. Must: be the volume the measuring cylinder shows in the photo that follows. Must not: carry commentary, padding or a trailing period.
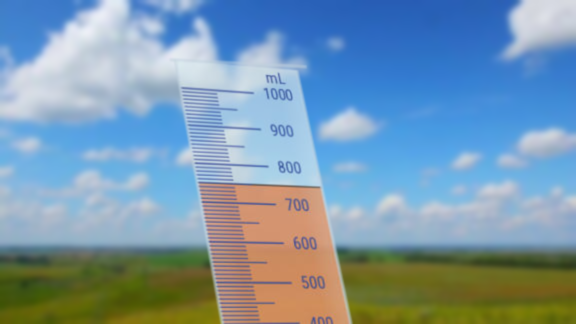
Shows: 750 mL
